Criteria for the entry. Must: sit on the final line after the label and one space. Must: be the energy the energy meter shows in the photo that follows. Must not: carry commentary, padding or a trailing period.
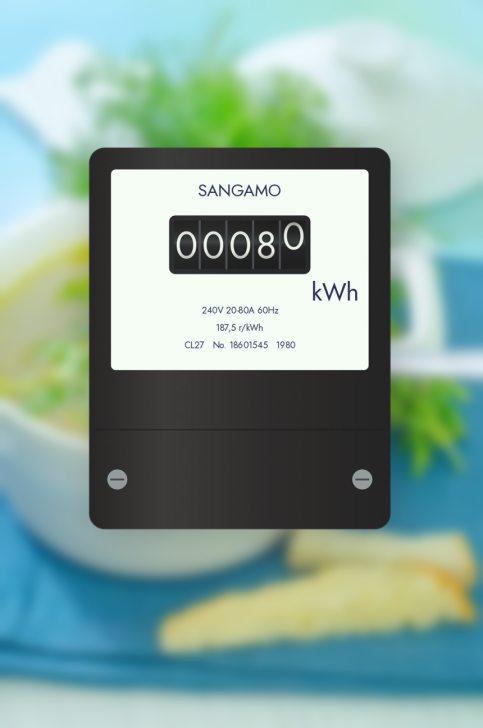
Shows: 80 kWh
